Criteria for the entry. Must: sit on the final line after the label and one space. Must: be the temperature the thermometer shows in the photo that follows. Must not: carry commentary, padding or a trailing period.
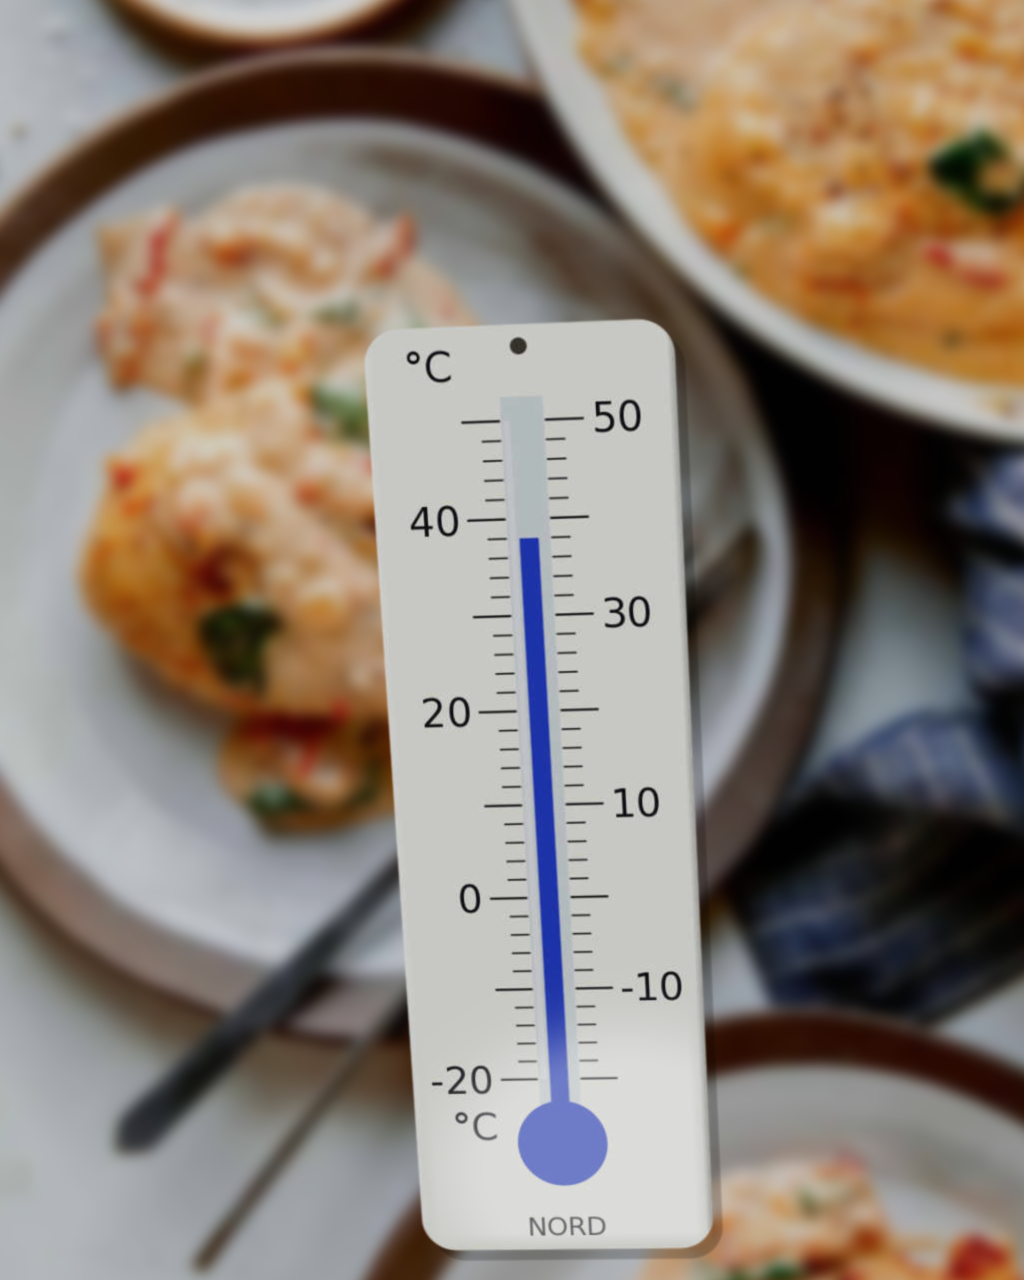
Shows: 38 °C
